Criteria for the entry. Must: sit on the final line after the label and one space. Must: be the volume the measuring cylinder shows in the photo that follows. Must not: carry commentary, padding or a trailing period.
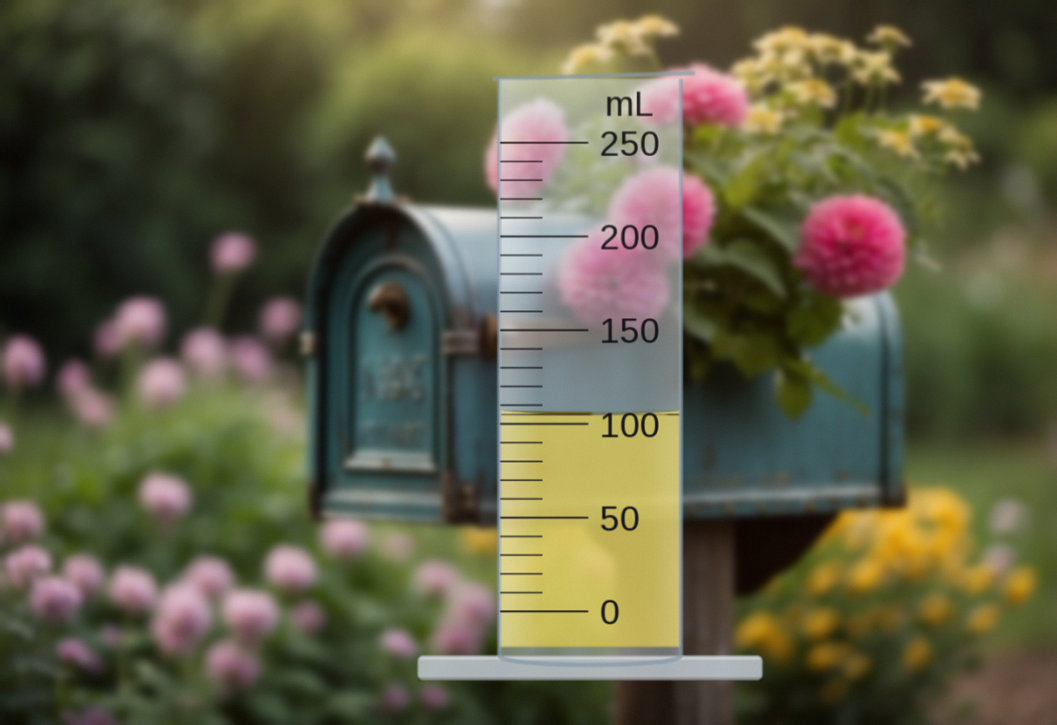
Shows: 105 mL
